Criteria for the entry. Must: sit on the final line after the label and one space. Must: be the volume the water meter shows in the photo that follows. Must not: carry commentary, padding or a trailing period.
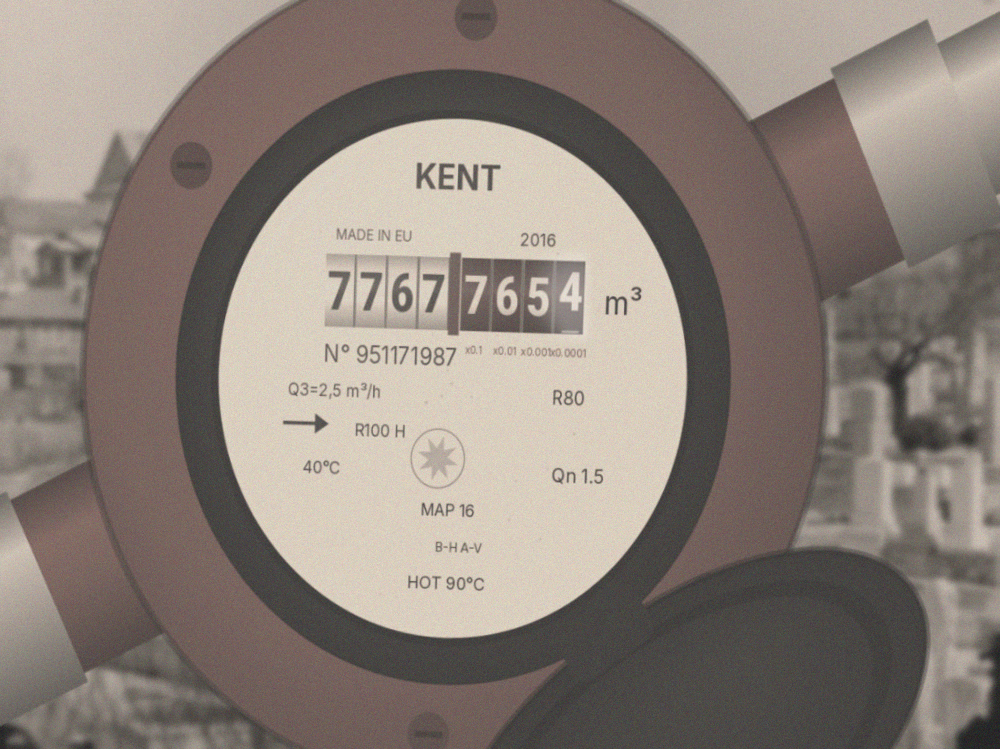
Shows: 7767.7654 m³
